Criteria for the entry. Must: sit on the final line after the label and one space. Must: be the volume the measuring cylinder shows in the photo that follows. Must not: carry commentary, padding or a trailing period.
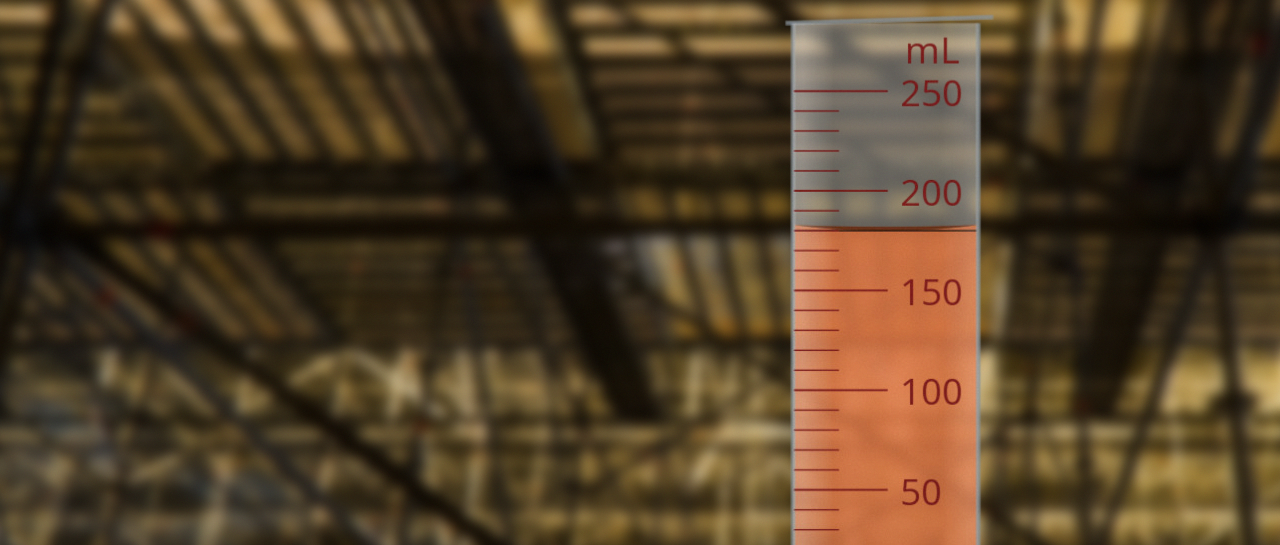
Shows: 180 mL
